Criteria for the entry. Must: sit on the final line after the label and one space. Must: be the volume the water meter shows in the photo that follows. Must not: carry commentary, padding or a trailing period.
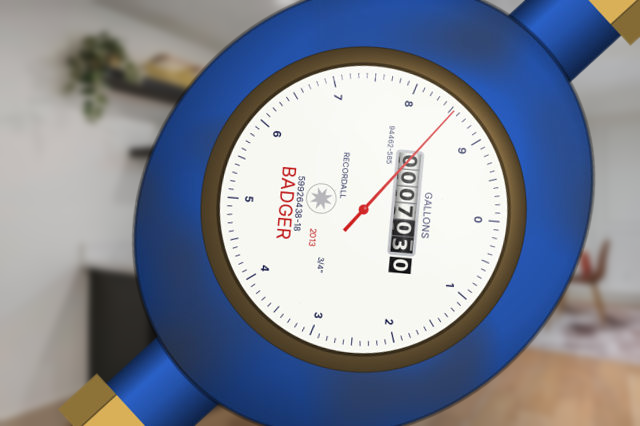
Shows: 7028.5 gal
